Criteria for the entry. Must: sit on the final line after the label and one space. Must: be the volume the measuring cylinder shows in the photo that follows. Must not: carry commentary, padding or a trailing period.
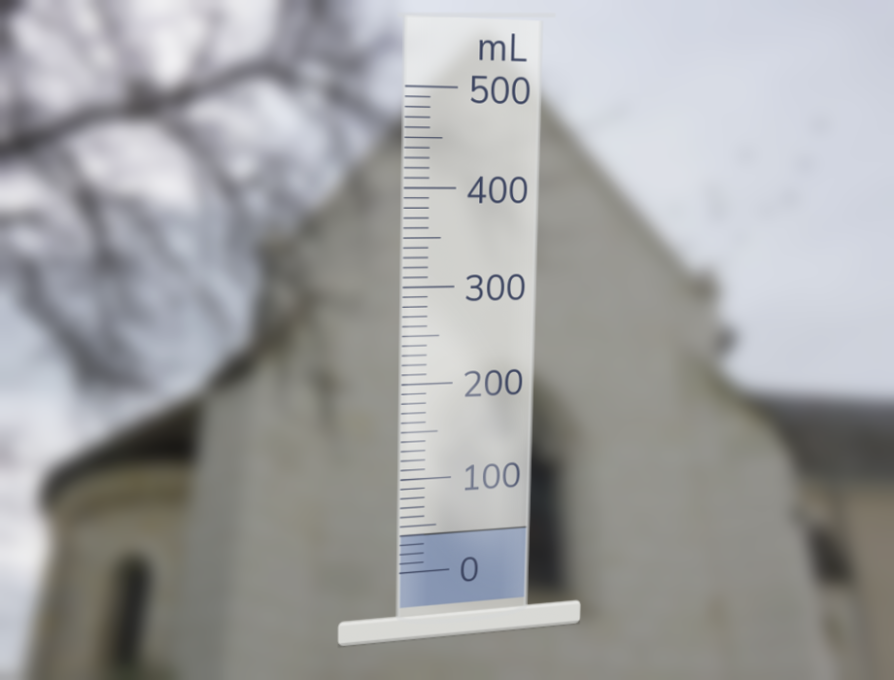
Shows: 40 mL
